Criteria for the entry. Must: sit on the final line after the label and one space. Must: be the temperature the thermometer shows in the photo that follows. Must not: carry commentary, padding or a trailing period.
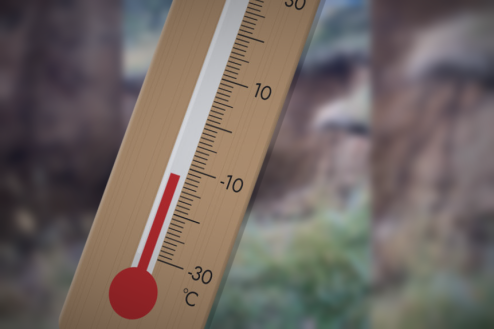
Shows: -12 °C
